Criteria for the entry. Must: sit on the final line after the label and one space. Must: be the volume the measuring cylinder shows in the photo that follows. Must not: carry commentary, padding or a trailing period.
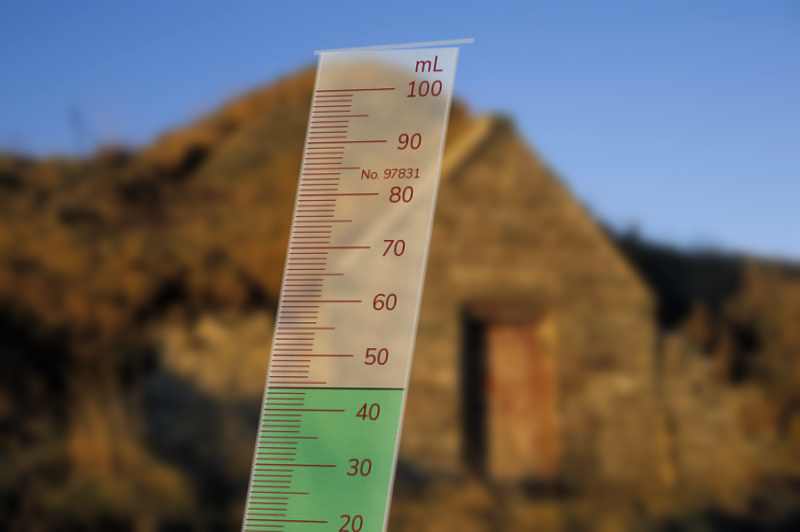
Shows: 44 mL
